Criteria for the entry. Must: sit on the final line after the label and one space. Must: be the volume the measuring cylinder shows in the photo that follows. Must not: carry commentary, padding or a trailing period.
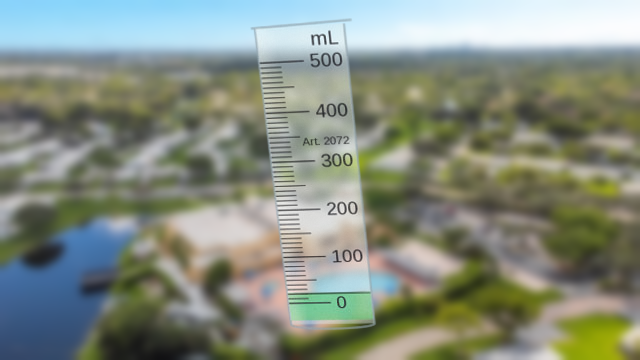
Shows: 20 mL
